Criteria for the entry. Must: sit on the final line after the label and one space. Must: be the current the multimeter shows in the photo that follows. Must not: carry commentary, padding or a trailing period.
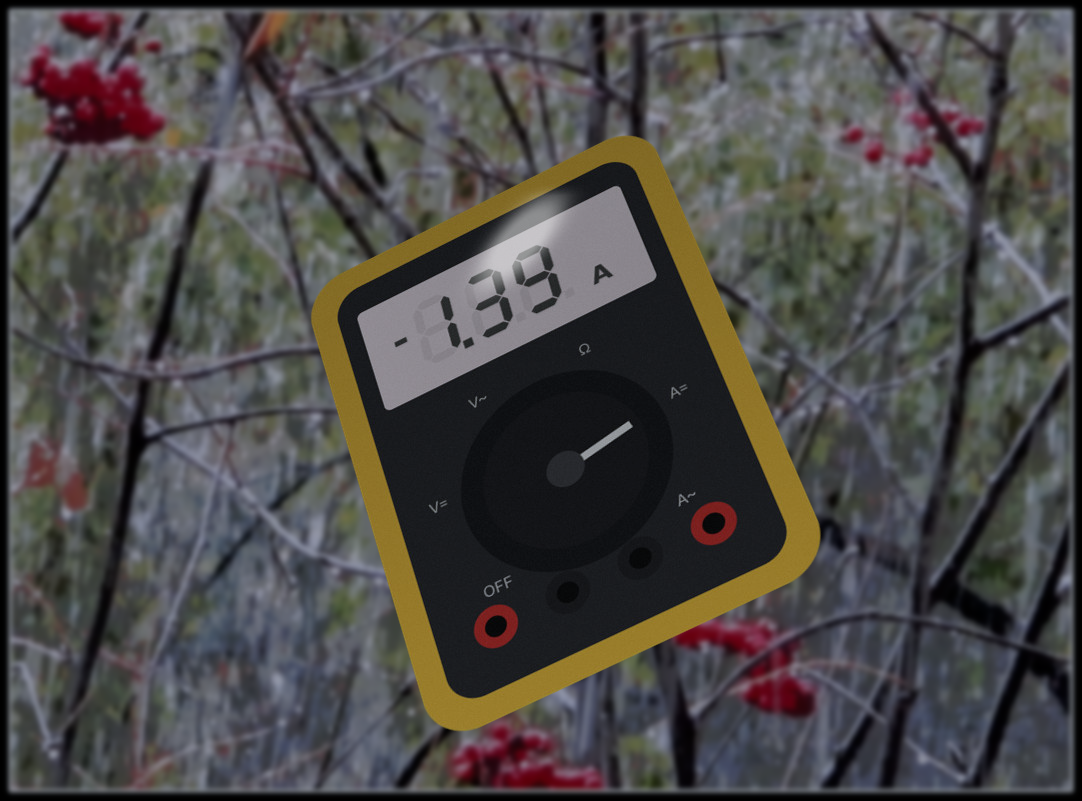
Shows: -1.39 A
